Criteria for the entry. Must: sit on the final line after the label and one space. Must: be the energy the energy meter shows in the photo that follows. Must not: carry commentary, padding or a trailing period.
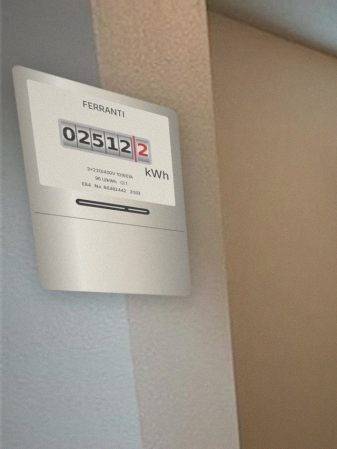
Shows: 2512.2 kWh
